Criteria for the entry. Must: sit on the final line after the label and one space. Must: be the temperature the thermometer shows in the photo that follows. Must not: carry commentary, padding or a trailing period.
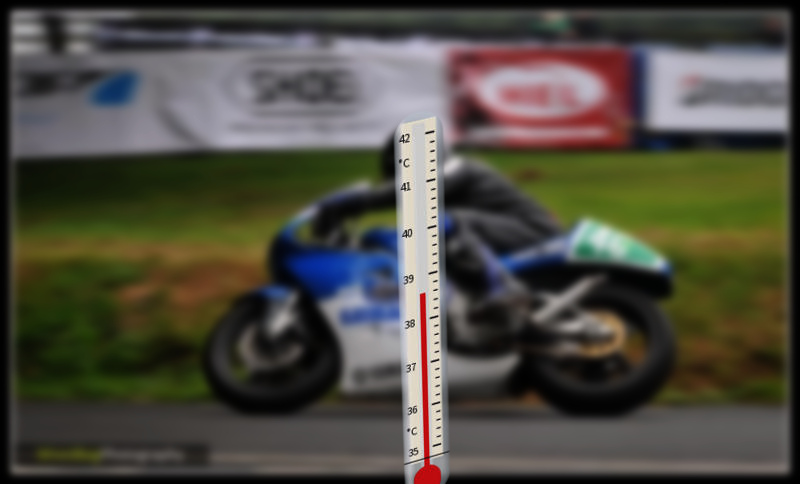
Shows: 38.6 °C
